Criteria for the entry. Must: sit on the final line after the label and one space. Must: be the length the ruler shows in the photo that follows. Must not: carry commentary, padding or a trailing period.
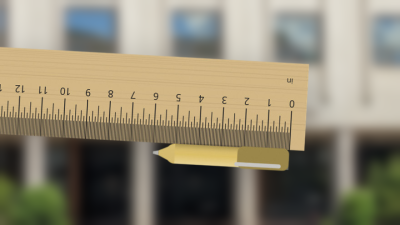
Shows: 6 in
